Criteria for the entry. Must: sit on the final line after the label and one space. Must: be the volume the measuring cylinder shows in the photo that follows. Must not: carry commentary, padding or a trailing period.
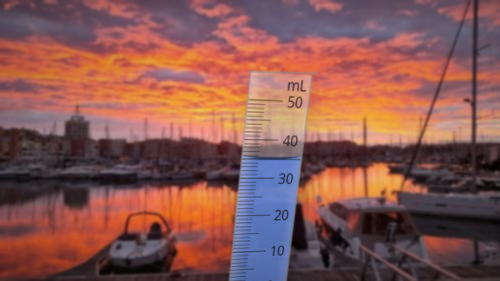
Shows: 35 mL
